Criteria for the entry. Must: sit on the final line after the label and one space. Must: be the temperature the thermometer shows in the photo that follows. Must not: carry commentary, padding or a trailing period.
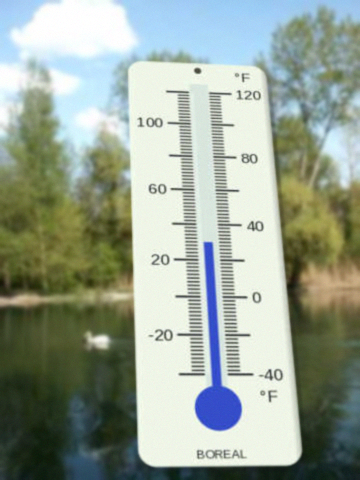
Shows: 30 °F
